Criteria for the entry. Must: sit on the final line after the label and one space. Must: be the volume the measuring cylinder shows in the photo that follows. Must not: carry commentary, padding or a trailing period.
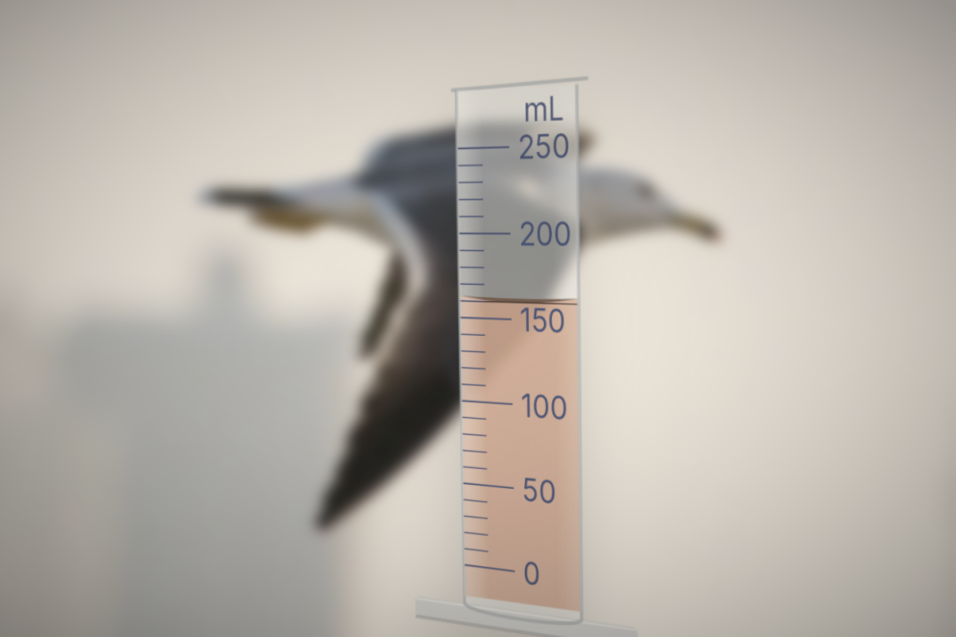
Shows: 160 mL
